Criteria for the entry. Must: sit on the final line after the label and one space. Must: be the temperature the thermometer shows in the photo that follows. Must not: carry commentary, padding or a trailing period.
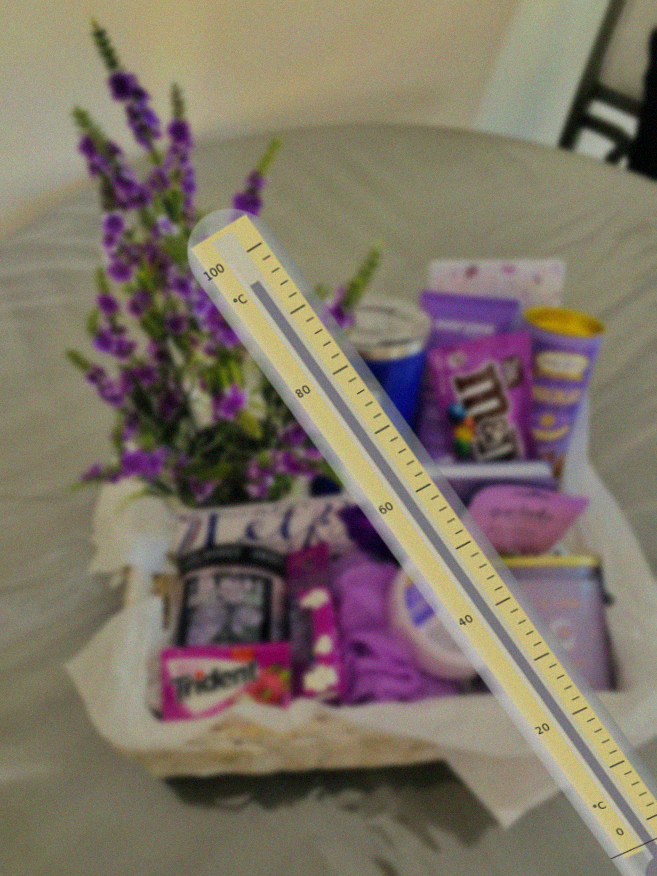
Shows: 96 °C
